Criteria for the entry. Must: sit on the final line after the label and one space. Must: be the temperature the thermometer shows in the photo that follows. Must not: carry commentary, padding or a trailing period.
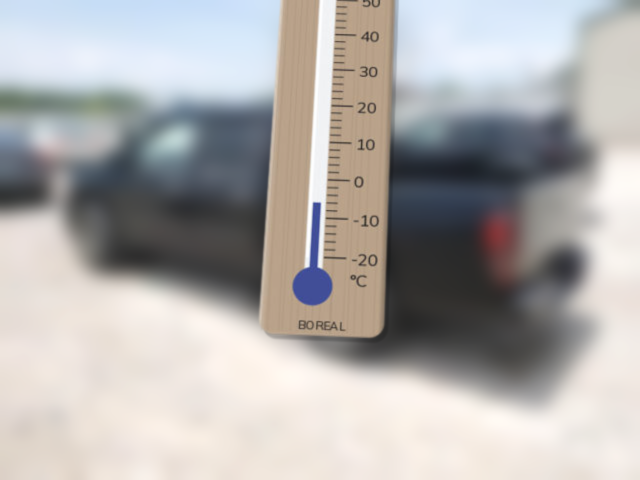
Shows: -6 °C
